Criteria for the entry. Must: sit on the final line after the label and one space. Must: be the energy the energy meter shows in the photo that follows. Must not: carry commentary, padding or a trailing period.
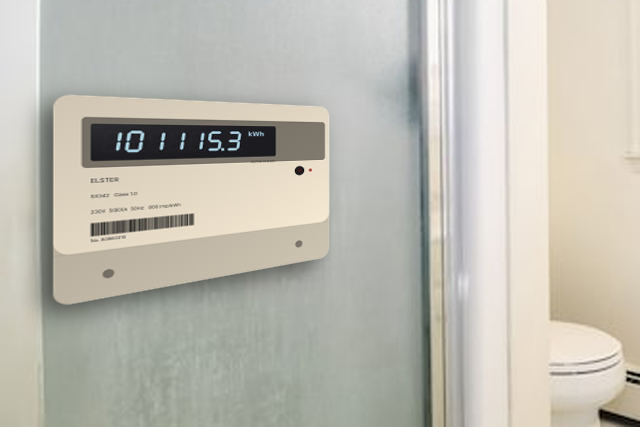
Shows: 101115.3 kWh
